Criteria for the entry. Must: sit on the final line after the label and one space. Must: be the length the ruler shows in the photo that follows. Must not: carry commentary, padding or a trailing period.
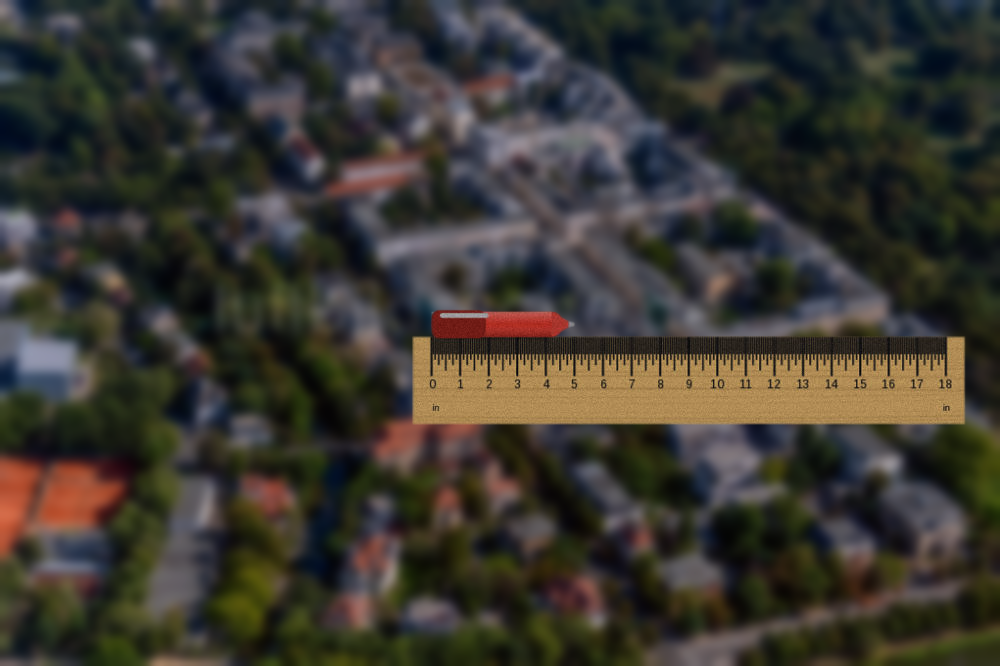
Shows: 5 in
